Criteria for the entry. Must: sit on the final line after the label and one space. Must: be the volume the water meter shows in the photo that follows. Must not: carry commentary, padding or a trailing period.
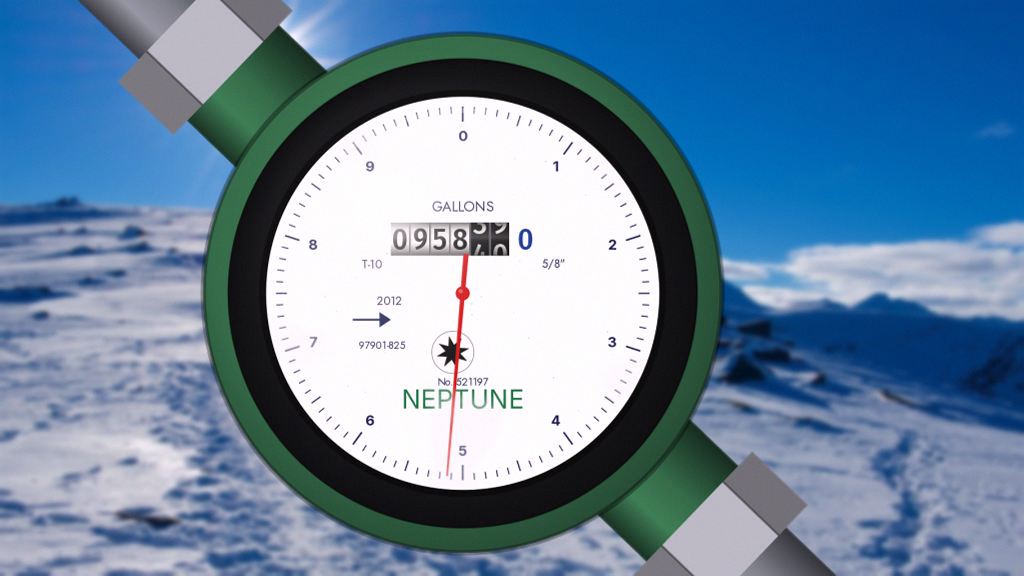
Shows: 958395.1 gal
